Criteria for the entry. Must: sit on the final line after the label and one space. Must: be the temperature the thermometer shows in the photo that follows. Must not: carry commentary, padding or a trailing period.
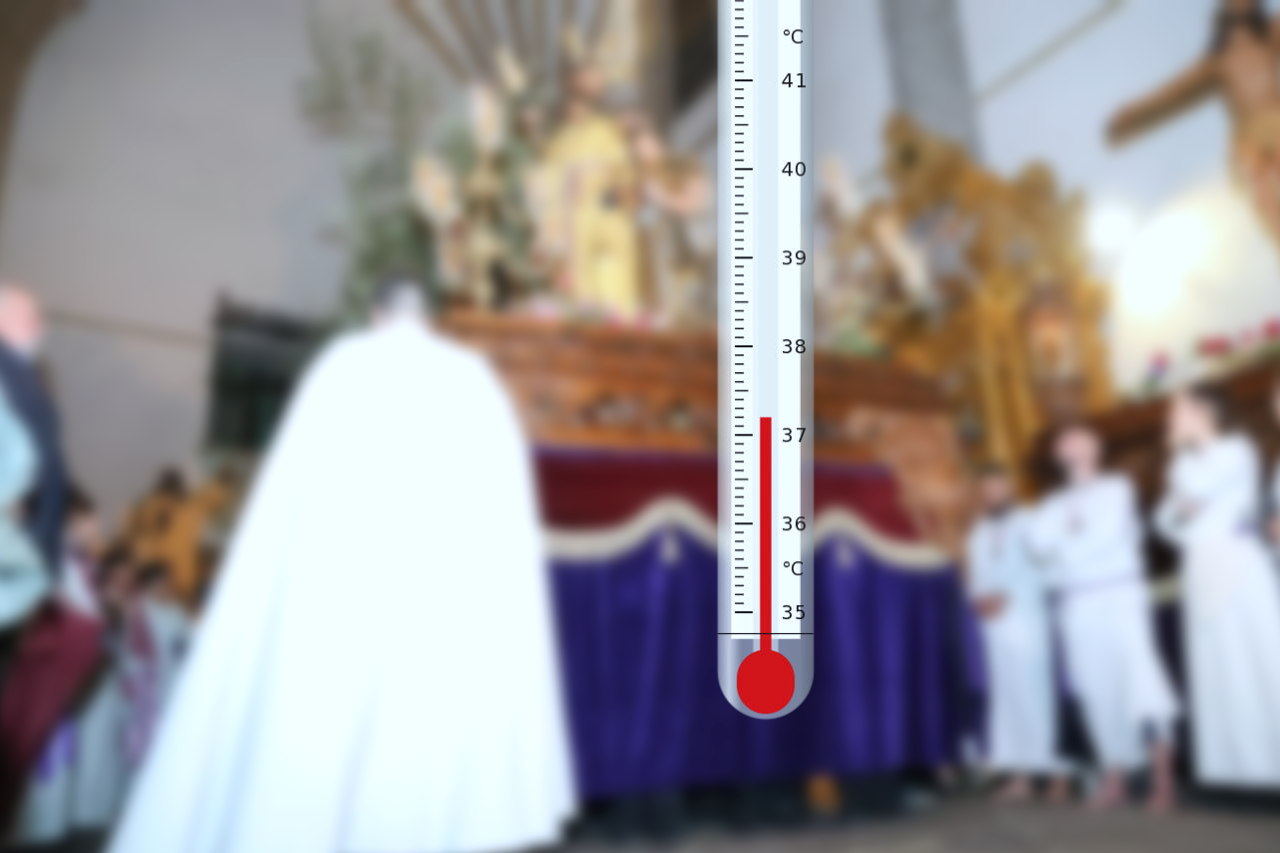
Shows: 37.2 °C
